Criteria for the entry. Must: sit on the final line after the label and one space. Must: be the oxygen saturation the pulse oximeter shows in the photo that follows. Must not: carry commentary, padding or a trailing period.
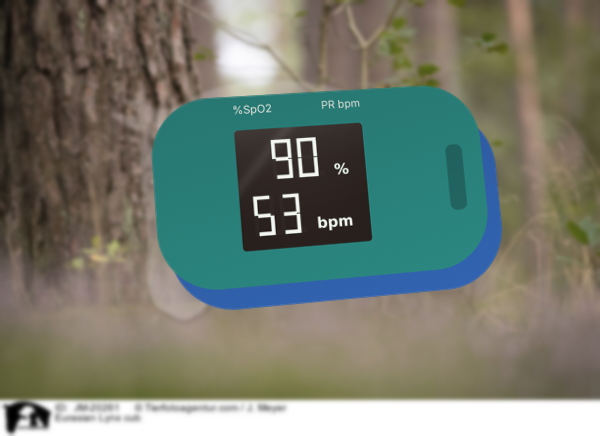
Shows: 90 %
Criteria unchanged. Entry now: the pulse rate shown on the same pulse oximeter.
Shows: 53 bpm
